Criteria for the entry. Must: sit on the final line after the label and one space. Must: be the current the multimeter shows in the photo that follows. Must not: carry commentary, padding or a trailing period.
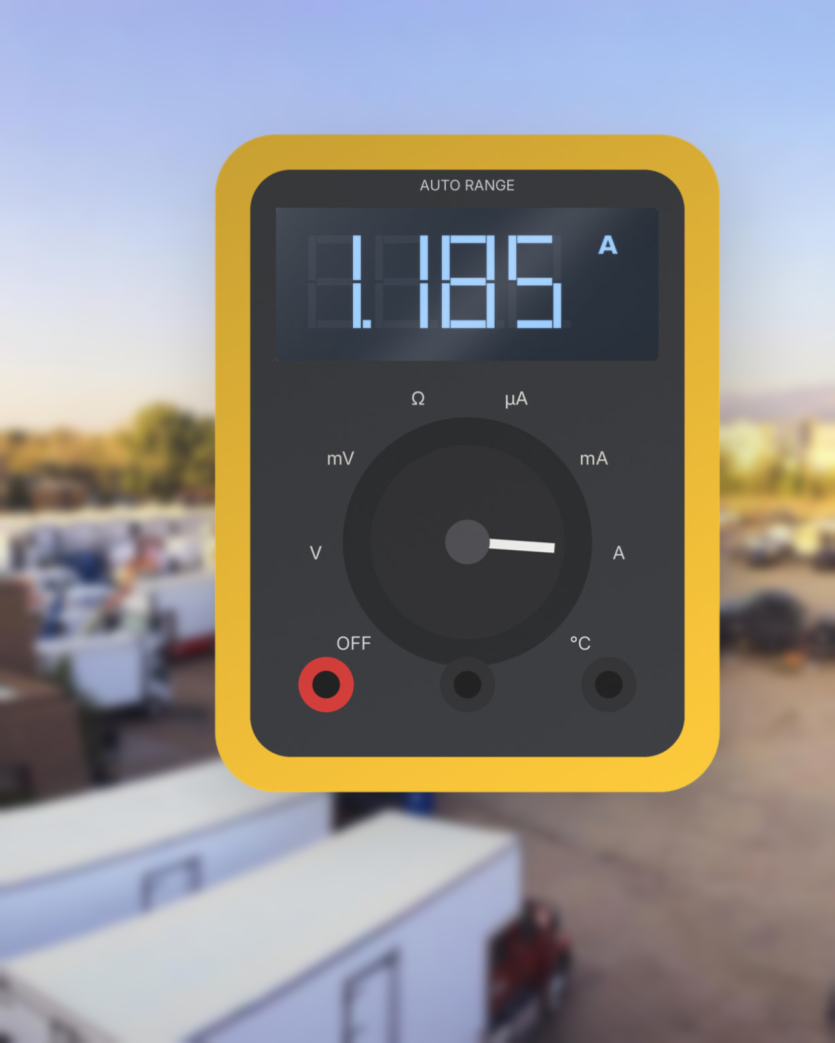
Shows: 1.185 A
